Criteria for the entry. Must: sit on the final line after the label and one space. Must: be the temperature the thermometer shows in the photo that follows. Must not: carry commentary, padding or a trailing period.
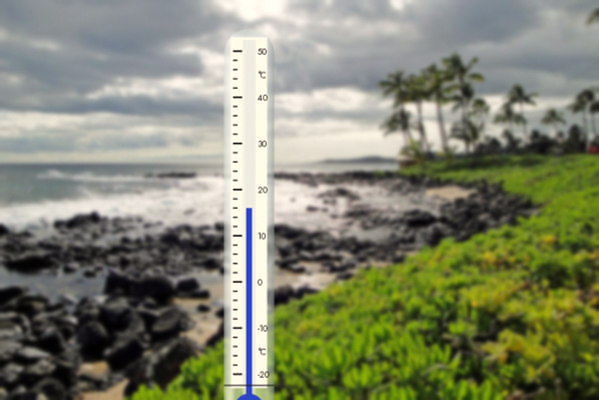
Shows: 16 °C
